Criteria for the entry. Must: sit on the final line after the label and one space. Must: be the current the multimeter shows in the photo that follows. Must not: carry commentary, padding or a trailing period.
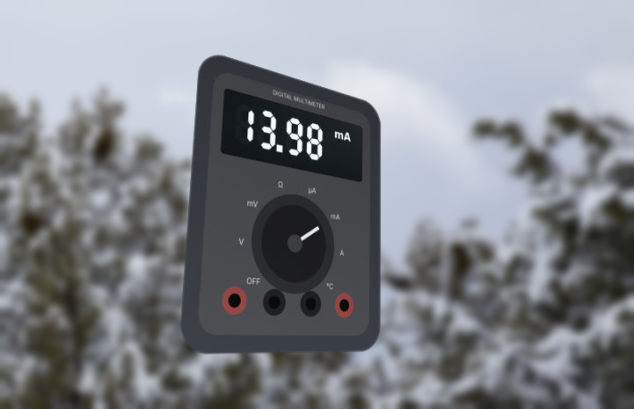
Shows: 13.98 mA
